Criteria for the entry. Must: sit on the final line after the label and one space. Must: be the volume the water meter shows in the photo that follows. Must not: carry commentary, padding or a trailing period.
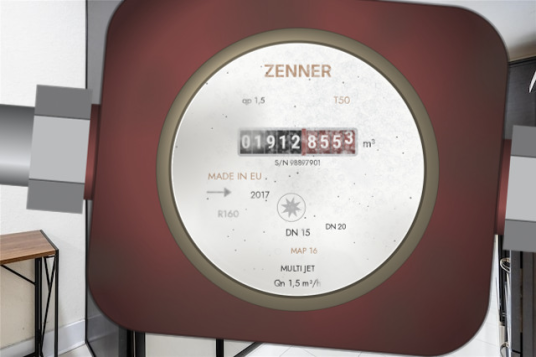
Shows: 1912.8553 m³
